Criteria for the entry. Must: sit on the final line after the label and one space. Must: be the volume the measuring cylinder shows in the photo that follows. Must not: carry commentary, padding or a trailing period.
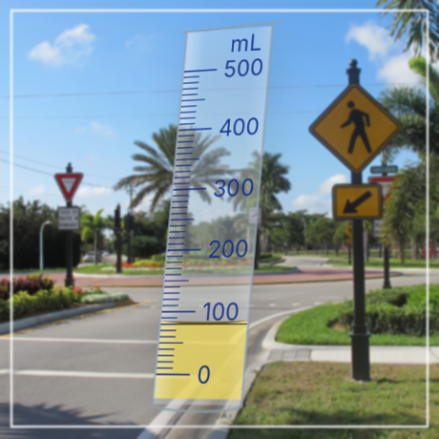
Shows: 80 mL
